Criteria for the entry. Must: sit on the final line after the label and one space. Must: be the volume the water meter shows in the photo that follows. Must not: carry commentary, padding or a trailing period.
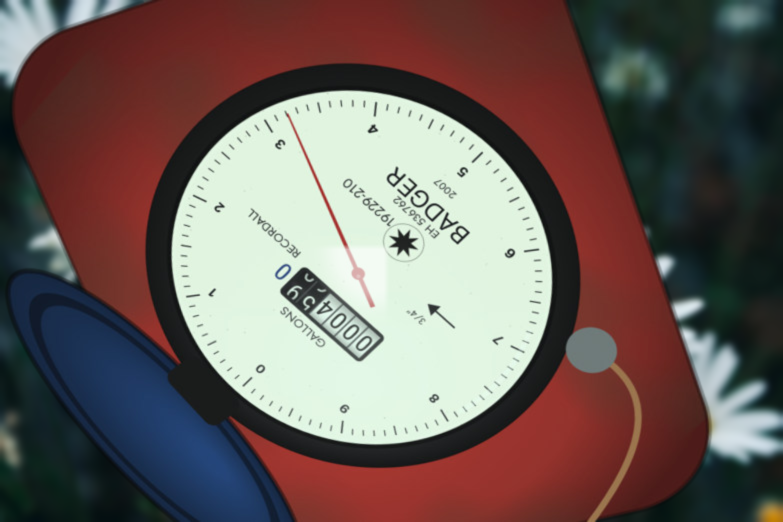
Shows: 4593.2 gal
